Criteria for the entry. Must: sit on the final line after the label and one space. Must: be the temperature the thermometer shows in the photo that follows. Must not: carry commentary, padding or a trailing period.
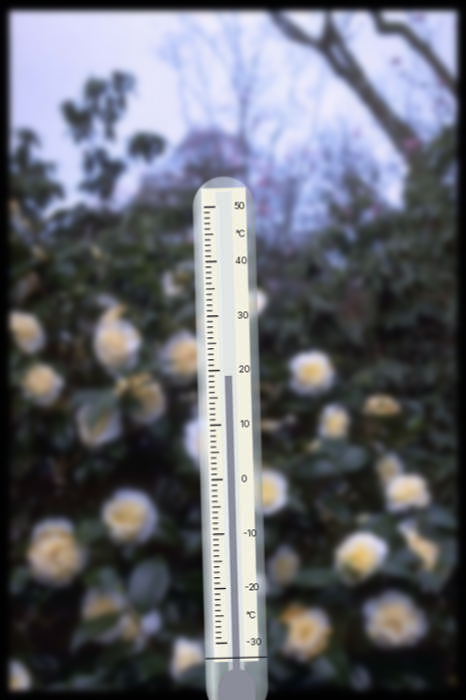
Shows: 19 °C
